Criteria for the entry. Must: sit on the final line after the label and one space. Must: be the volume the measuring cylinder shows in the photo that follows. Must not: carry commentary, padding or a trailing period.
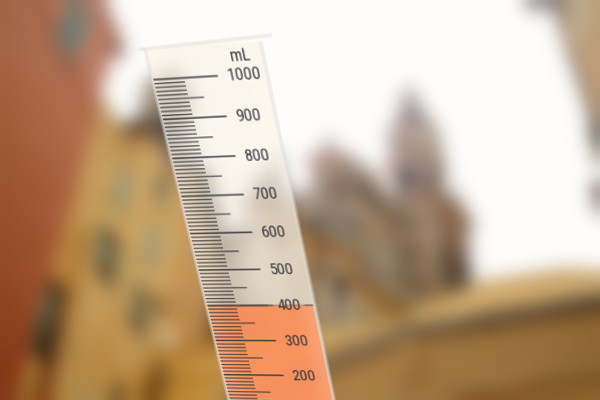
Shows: 400 mL
